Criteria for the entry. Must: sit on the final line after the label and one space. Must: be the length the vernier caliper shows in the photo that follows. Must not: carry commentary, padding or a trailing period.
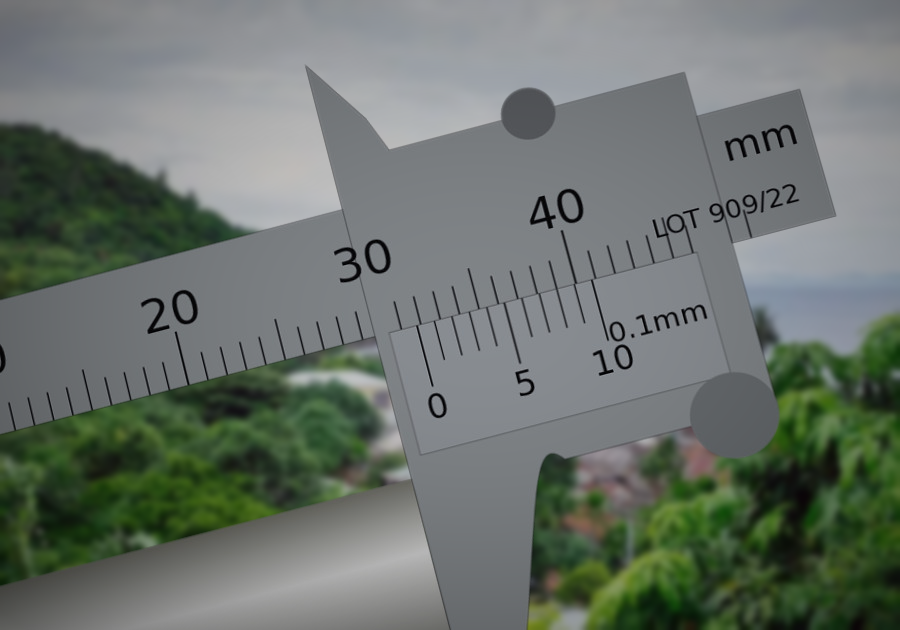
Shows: 31.8 mm
